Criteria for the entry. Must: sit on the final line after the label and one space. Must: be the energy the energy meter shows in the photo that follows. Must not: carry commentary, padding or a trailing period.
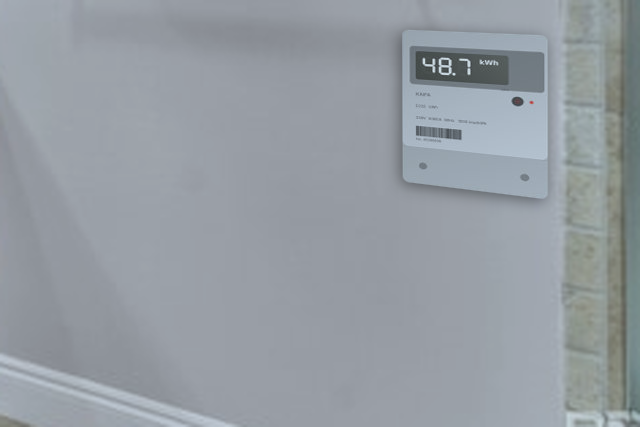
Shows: 48.7 kWh
